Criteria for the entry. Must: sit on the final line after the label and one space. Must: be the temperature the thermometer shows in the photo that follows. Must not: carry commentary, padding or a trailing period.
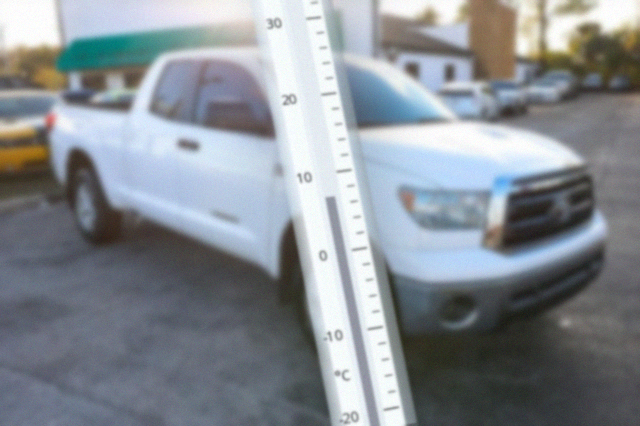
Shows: 7 °C
